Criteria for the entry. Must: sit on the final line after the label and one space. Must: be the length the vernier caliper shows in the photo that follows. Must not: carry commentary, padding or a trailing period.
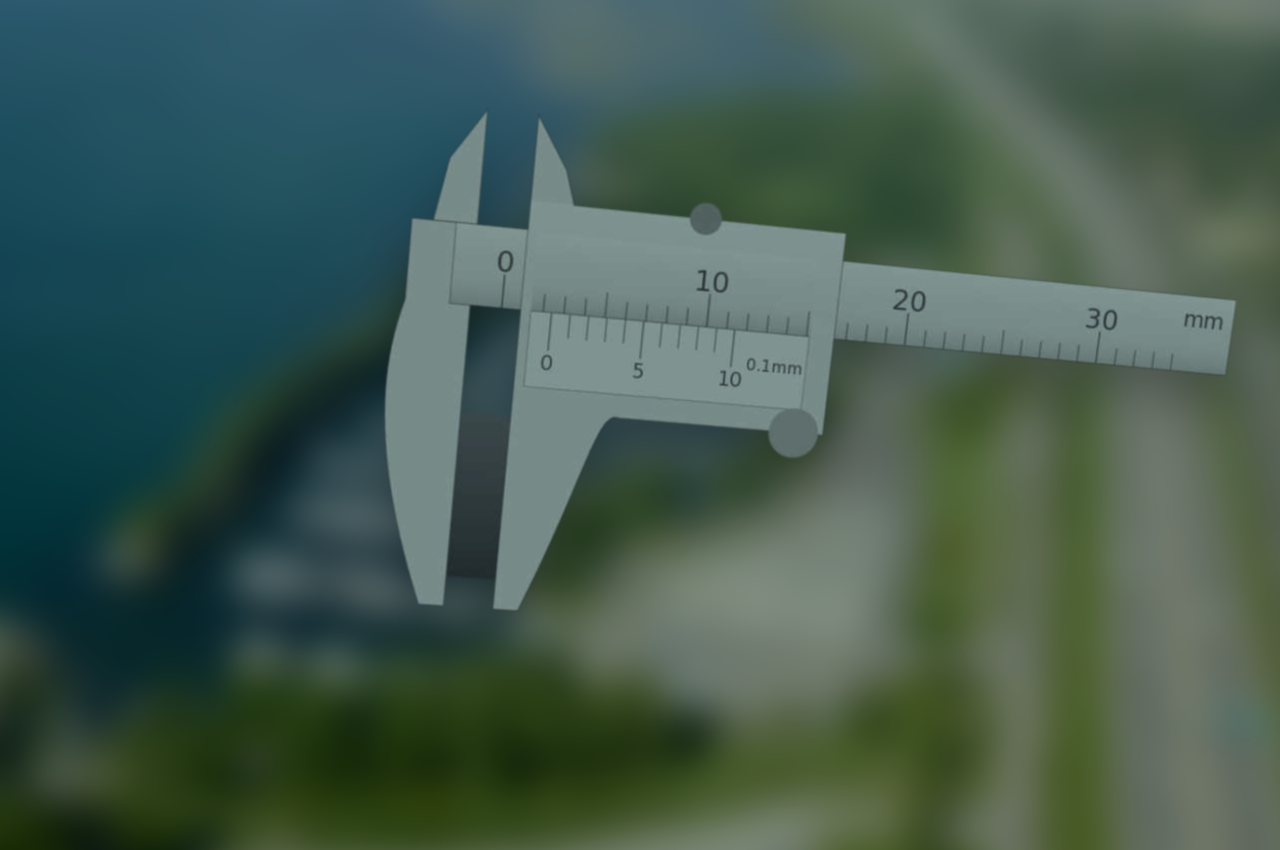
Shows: 2.4 mm
